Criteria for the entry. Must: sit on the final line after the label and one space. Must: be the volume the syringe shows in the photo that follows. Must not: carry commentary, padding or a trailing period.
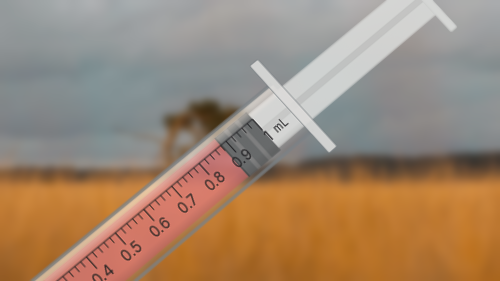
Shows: 0.88 mL
